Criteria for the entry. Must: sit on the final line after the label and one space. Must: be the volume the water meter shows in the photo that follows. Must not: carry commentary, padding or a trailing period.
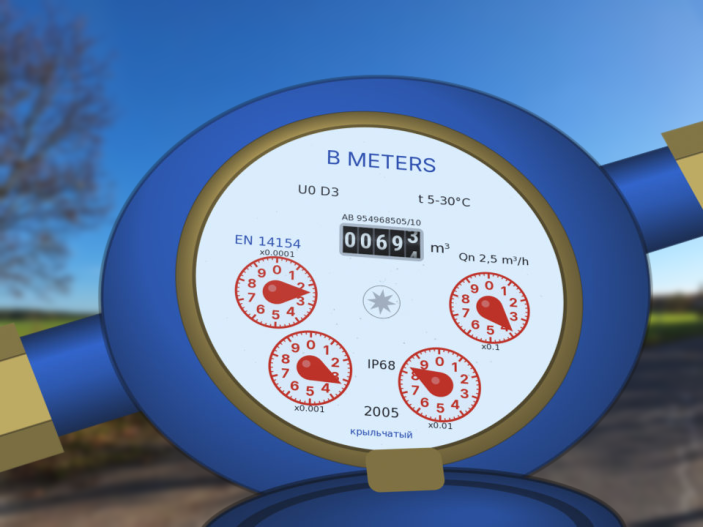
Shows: 693.3832 m³
